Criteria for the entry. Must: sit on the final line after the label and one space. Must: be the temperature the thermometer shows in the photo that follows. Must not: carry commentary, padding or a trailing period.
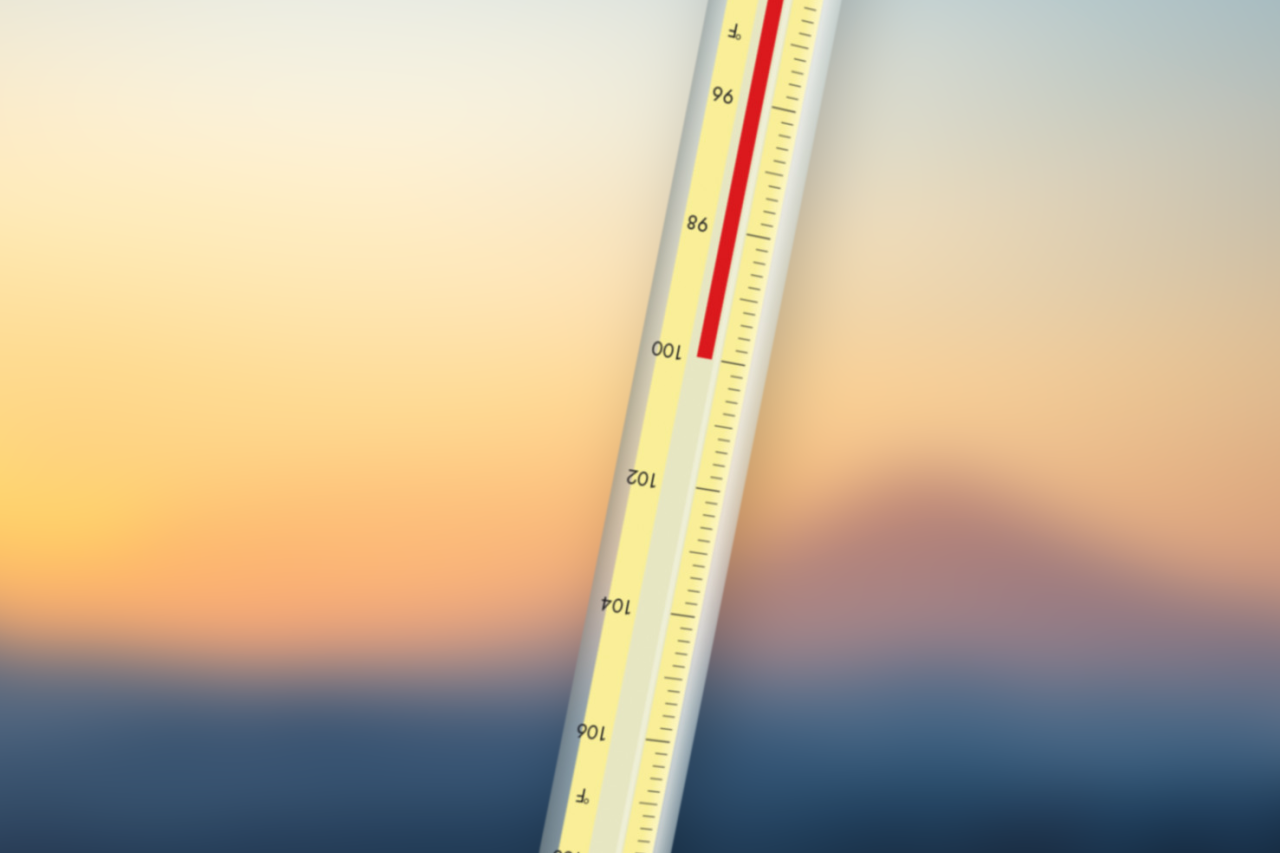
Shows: 100 °F
